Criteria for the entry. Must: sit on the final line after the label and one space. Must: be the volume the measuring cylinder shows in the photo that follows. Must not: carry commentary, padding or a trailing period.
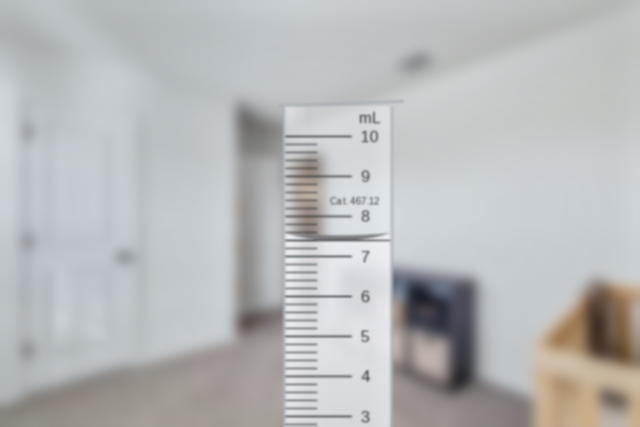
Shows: 7.4 mL
